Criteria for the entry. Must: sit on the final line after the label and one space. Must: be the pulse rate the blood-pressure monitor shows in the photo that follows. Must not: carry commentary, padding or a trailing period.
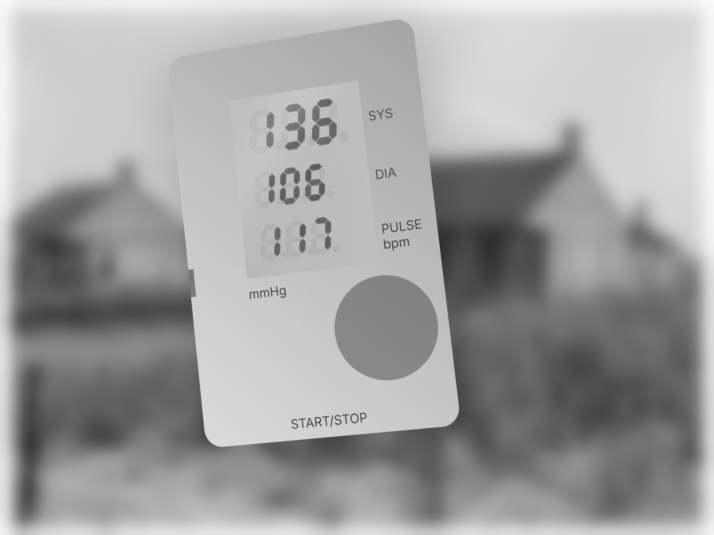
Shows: 117 bpm
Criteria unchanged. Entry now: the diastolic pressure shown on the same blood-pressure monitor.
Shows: 106 mmHg
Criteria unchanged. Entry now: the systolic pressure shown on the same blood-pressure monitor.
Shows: 136 mmHg
